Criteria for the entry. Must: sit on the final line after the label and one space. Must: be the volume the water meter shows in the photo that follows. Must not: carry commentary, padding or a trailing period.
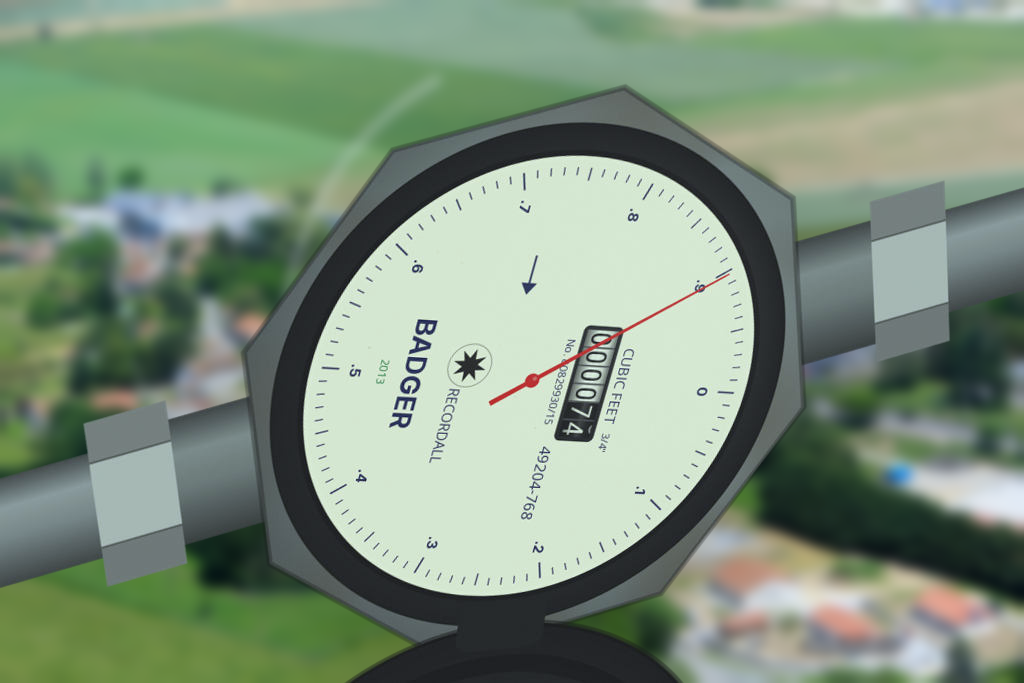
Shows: 73.90 ft³
